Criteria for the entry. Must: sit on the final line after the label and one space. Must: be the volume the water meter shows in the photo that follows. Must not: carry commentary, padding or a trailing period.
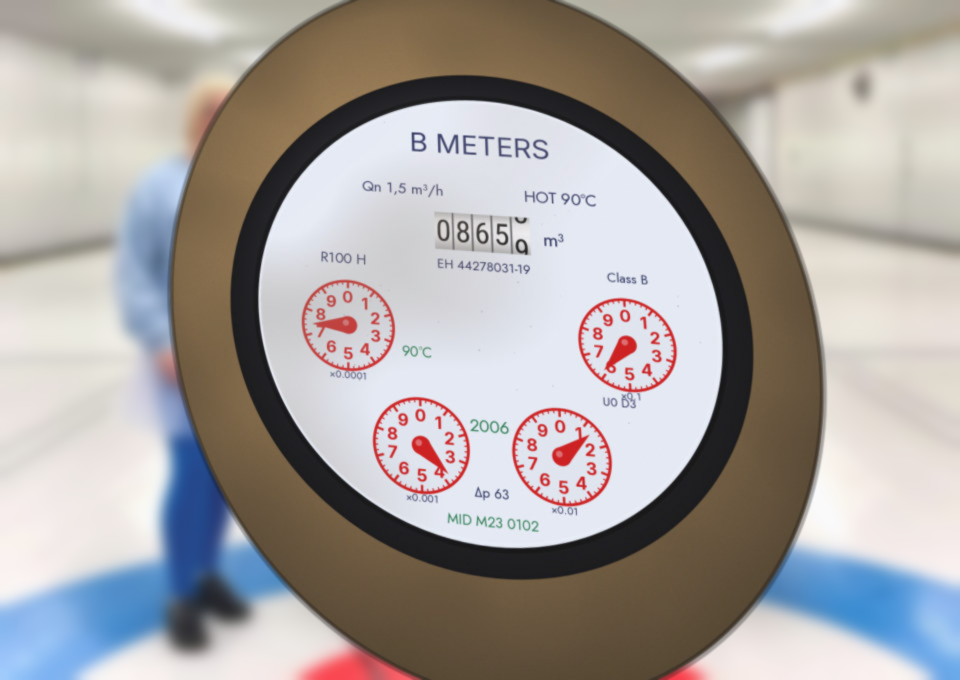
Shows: 8658.6137 m³
